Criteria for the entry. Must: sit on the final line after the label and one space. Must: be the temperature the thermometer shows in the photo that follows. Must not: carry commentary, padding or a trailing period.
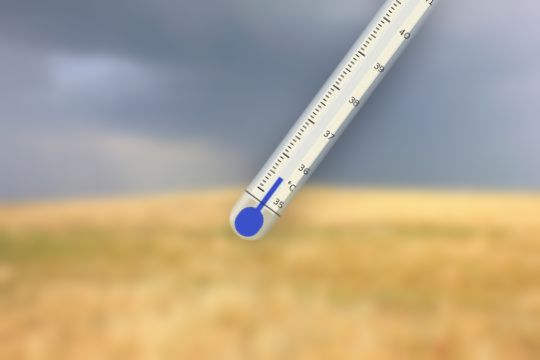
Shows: 35.5 °C
